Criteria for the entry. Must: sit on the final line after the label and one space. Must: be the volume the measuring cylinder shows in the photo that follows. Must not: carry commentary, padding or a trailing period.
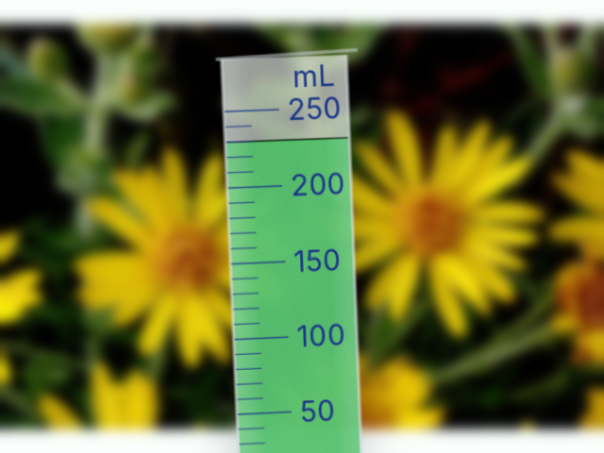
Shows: 230 mL
